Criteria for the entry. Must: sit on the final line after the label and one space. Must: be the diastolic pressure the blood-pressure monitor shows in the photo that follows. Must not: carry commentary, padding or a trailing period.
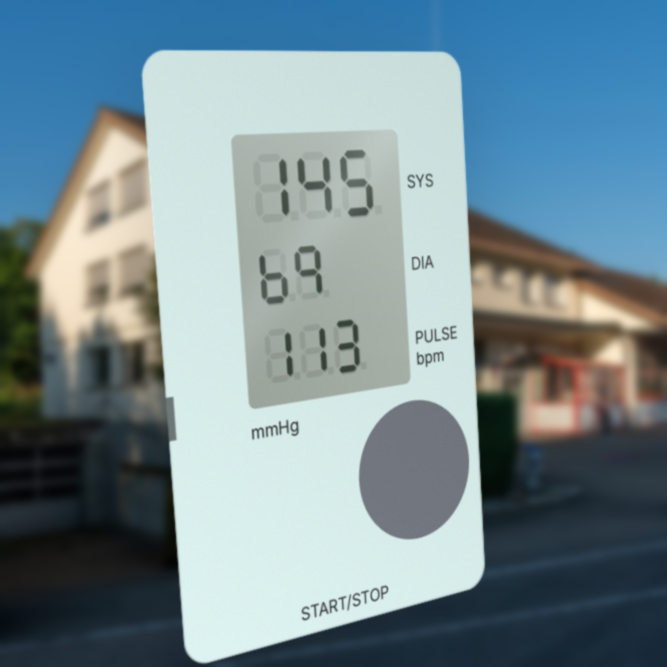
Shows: 69 mmHg
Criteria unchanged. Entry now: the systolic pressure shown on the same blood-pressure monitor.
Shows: 145 mmHg
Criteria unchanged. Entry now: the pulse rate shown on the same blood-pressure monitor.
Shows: 113 bpm
